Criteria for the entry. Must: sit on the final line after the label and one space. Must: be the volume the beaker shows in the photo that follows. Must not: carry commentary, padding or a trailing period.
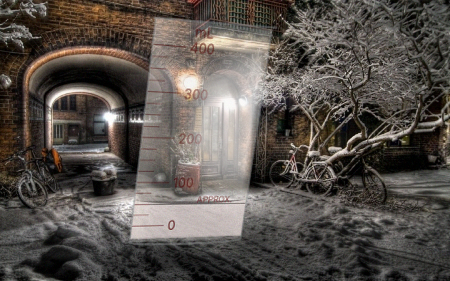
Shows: 50 mL
